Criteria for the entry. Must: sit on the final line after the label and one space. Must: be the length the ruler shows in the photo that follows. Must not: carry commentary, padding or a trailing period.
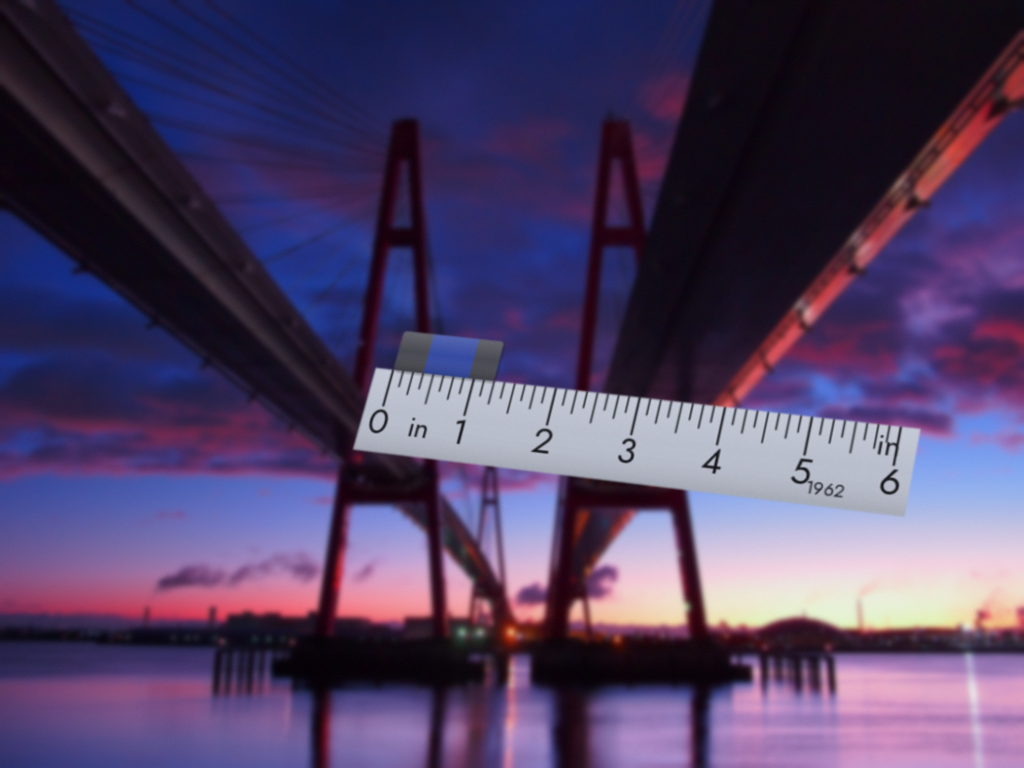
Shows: 1.25 in
